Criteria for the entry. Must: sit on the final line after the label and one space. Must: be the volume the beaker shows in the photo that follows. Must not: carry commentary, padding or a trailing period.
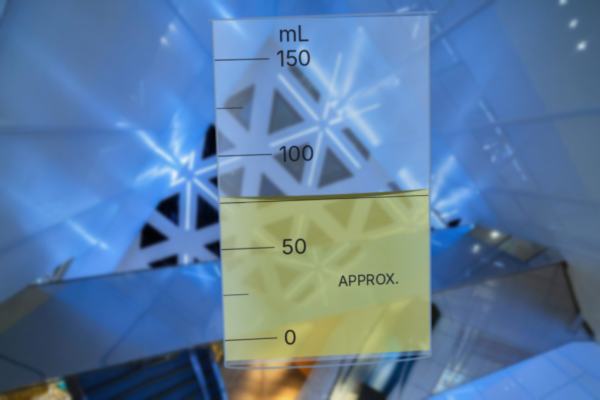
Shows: 75 mL
